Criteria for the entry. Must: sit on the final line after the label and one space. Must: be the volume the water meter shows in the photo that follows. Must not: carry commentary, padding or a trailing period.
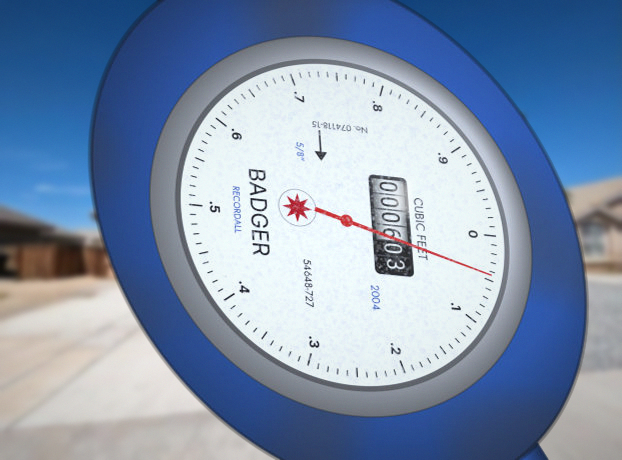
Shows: 603.04 ft³
